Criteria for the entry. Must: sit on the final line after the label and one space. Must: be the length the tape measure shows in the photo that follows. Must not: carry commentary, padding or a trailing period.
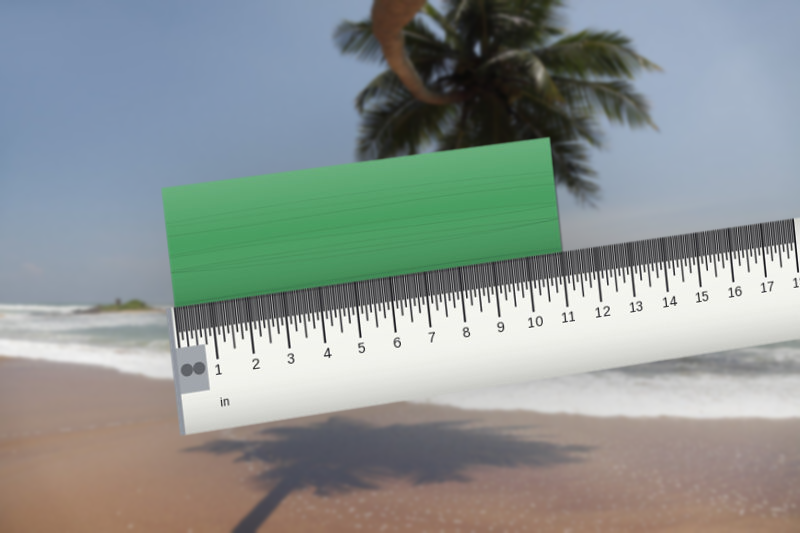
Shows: 11 in
